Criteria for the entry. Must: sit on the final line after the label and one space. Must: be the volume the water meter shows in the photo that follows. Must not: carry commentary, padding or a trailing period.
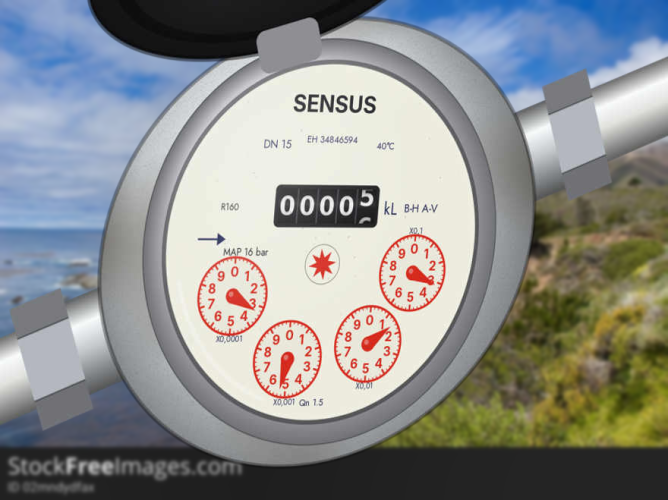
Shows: 5.3153 kL
